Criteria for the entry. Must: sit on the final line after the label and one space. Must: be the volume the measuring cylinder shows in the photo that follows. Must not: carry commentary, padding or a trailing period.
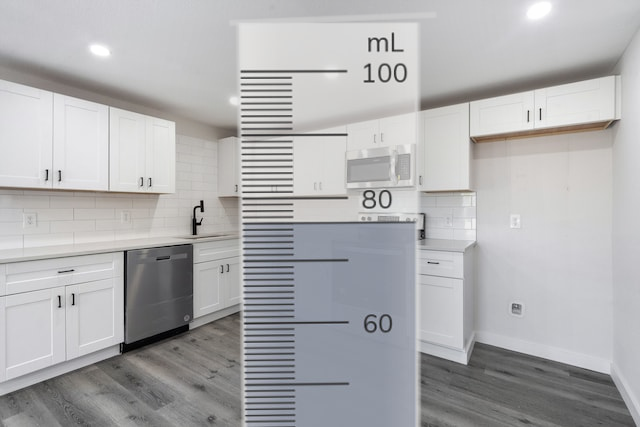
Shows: 76 mL
